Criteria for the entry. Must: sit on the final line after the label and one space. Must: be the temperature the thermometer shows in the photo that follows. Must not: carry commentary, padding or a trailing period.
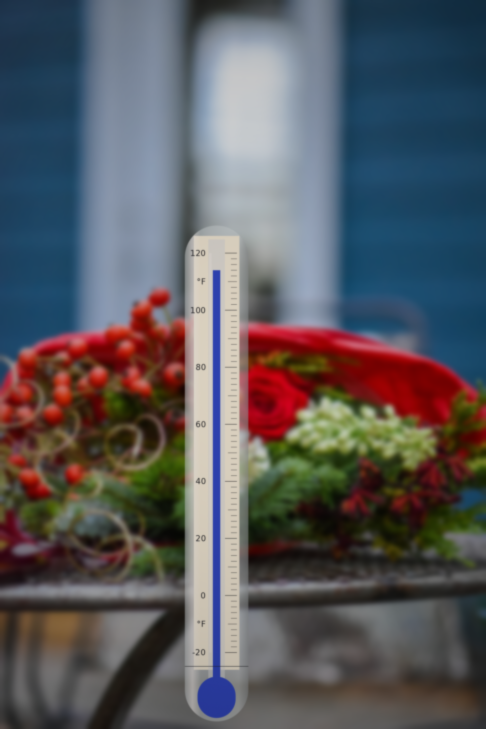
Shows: 114 °F
